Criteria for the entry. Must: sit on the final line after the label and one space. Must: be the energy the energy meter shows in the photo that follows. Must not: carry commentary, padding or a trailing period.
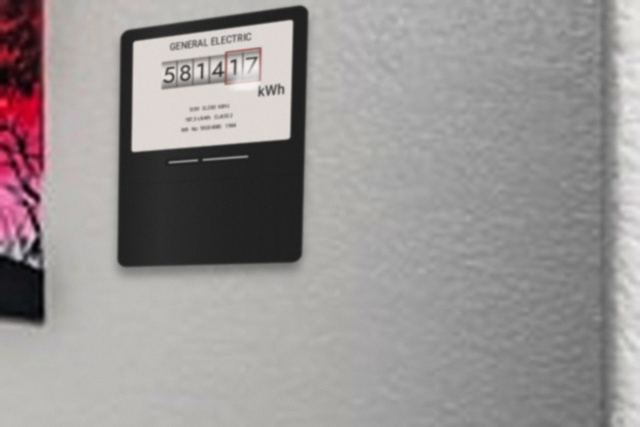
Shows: 5814.17 kWh
